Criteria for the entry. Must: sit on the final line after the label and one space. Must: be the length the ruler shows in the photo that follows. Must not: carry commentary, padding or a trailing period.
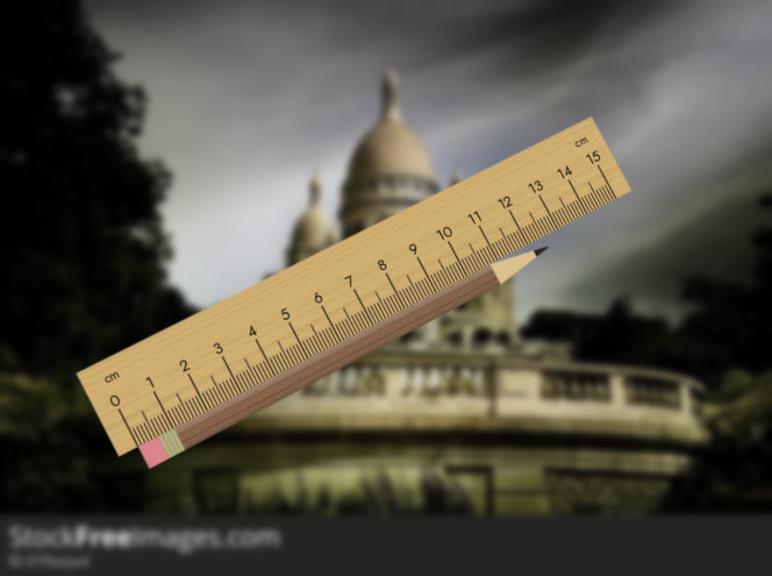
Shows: 12.5 cm
